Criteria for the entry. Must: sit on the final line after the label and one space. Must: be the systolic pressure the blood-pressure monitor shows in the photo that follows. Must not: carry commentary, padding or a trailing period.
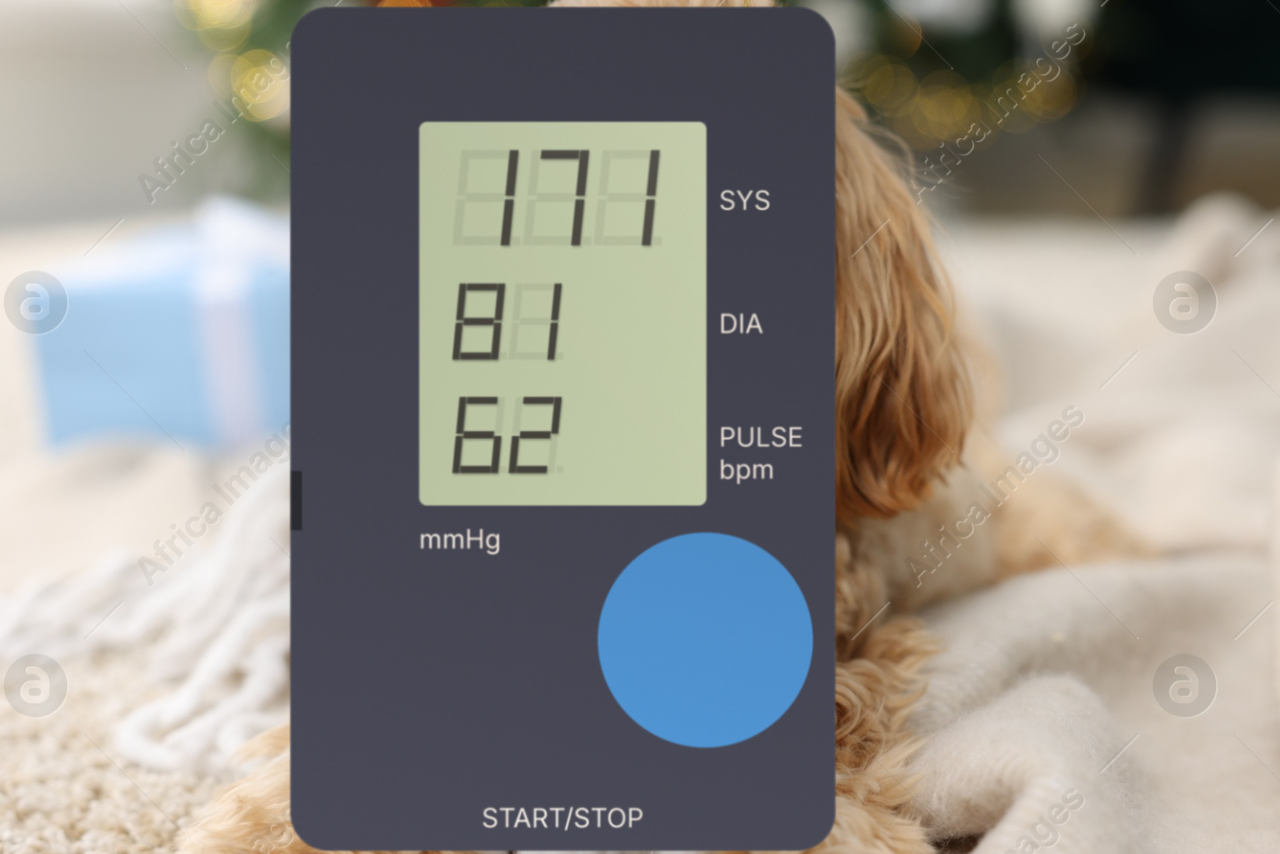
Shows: 171 mmHg
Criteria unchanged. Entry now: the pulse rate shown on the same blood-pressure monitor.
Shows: 62 bpm
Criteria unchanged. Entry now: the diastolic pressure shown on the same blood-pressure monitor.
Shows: 81 mmHg
